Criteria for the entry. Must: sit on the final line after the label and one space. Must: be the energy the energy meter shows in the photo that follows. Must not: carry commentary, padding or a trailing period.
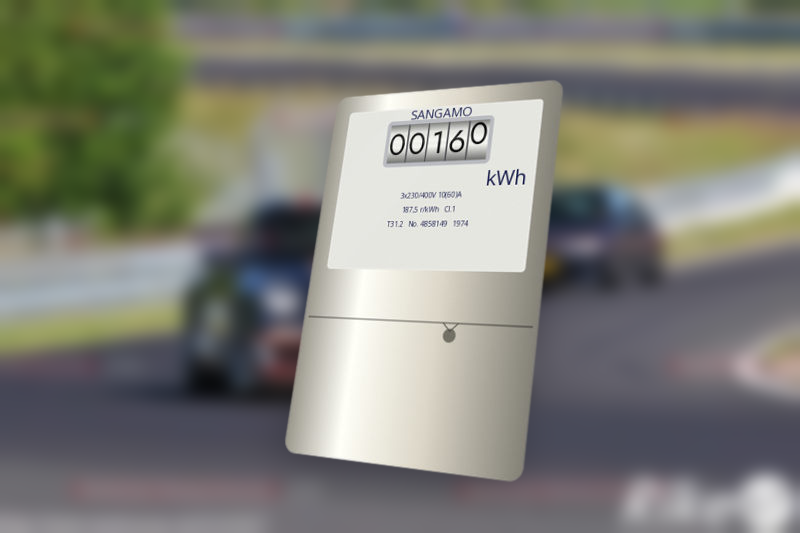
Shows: 160 kWh
